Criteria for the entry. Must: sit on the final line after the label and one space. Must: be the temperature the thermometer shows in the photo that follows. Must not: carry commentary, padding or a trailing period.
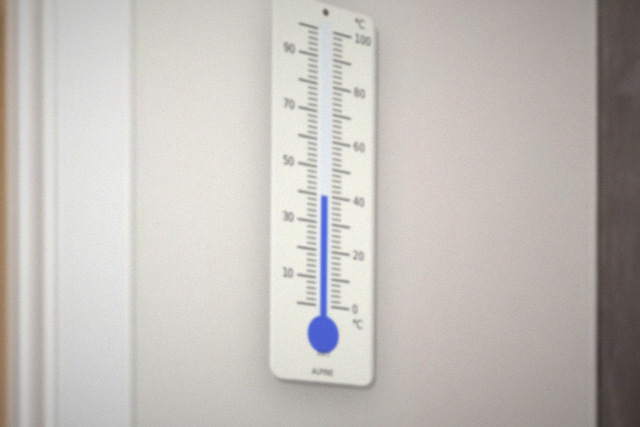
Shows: 40 °C
